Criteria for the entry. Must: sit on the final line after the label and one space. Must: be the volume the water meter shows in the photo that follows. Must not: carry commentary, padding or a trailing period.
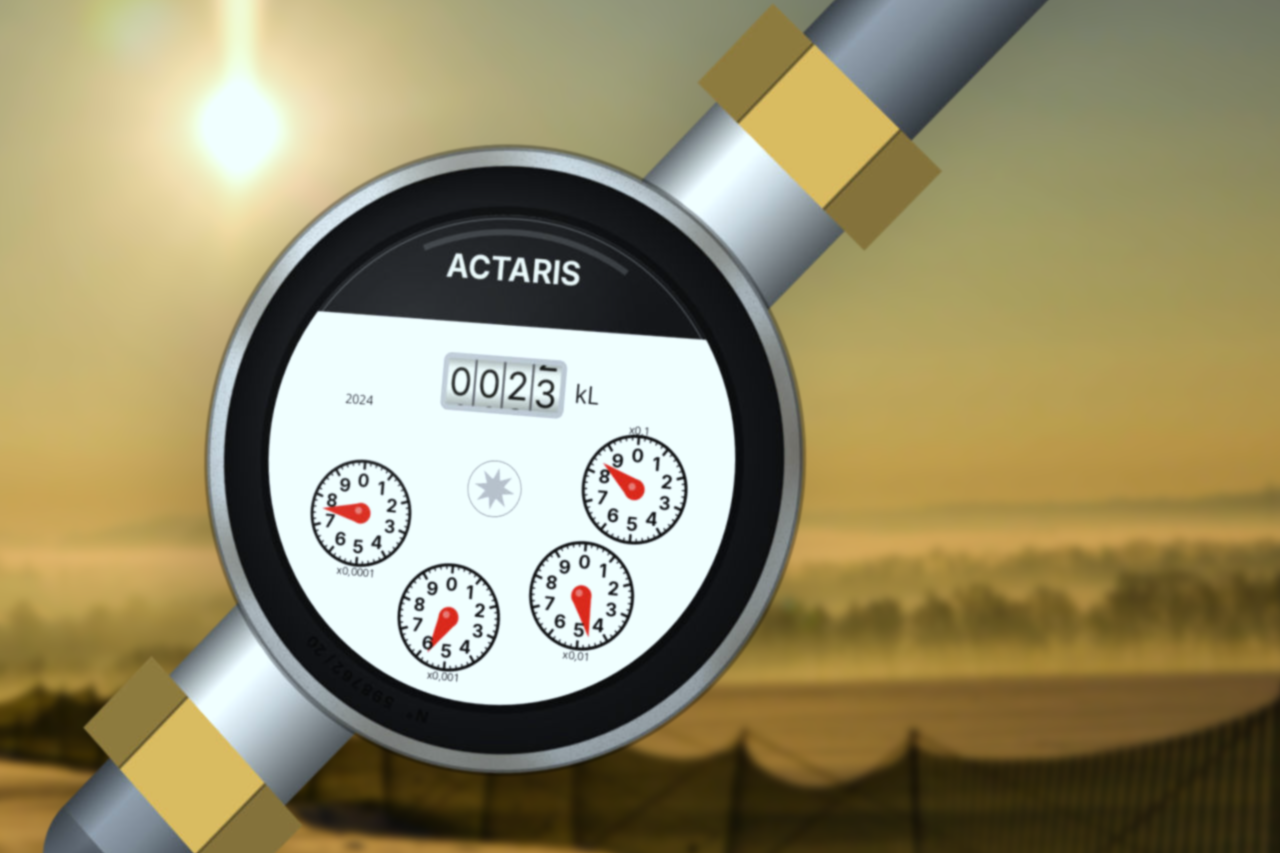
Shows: 22.8457 kL
